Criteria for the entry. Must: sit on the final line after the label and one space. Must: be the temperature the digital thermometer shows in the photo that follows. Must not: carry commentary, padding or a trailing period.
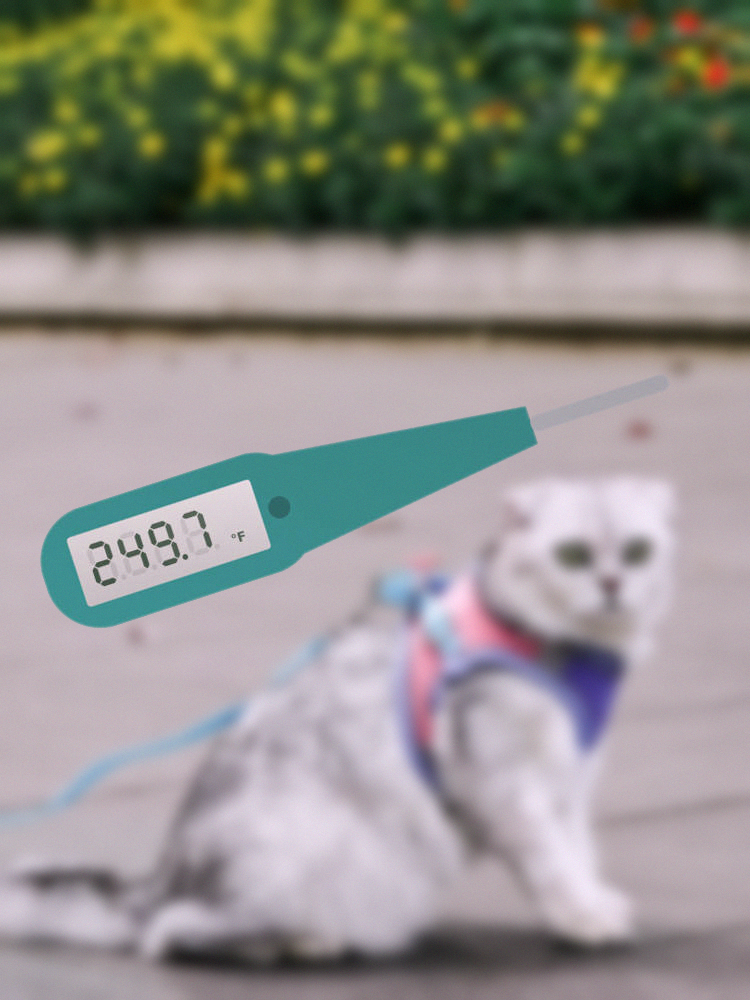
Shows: 249.7 °F
